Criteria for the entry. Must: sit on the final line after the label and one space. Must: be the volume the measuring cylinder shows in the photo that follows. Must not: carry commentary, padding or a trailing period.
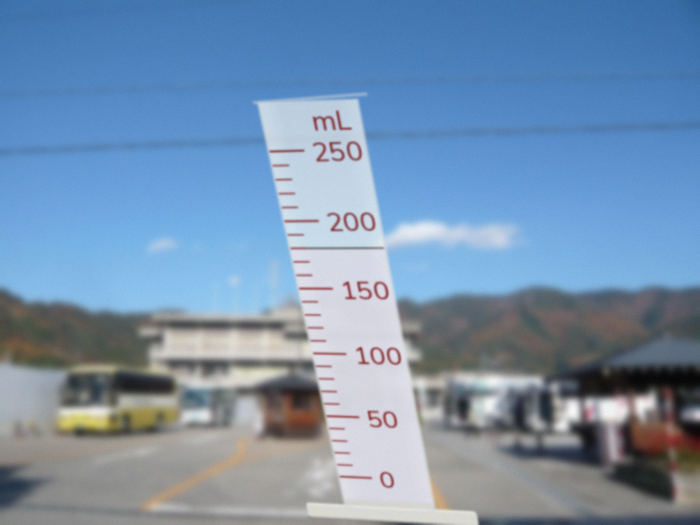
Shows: 180 mL
